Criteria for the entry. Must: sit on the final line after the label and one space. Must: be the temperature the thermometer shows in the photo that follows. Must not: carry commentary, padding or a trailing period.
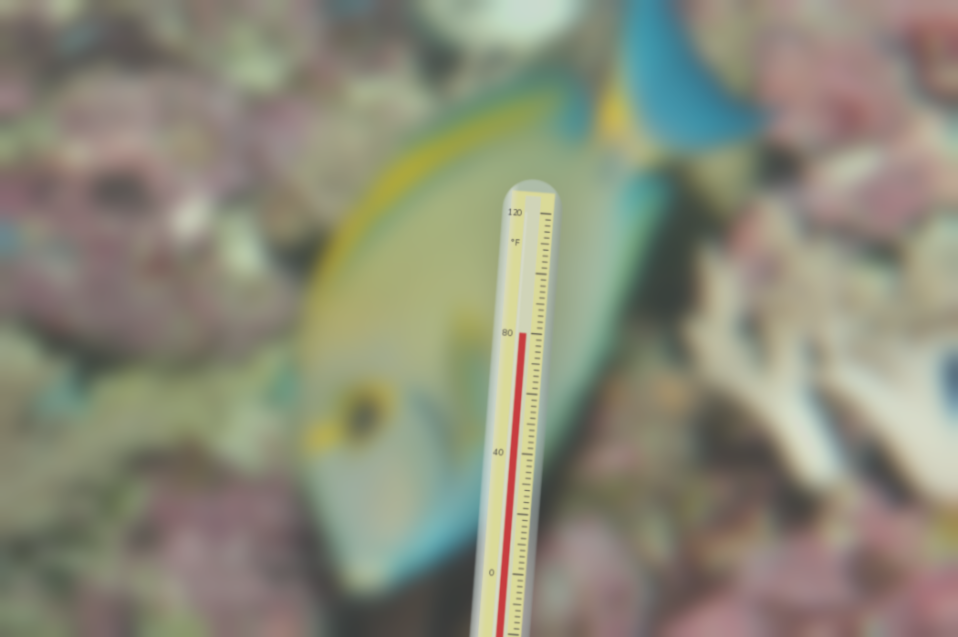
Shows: 80 °F
